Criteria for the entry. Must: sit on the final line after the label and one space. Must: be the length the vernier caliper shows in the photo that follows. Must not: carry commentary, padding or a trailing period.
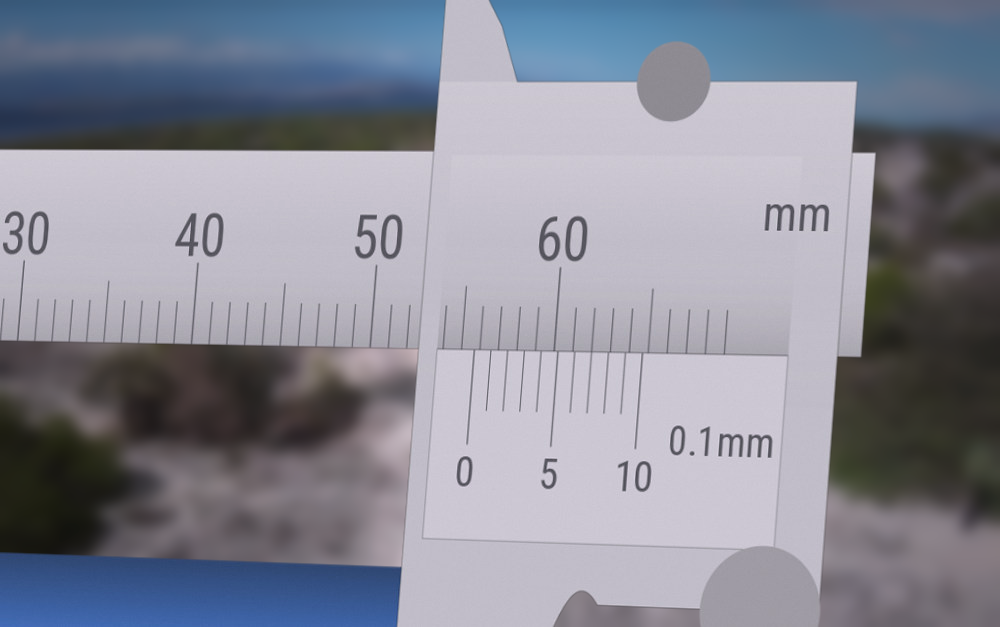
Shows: 55.7 mm
